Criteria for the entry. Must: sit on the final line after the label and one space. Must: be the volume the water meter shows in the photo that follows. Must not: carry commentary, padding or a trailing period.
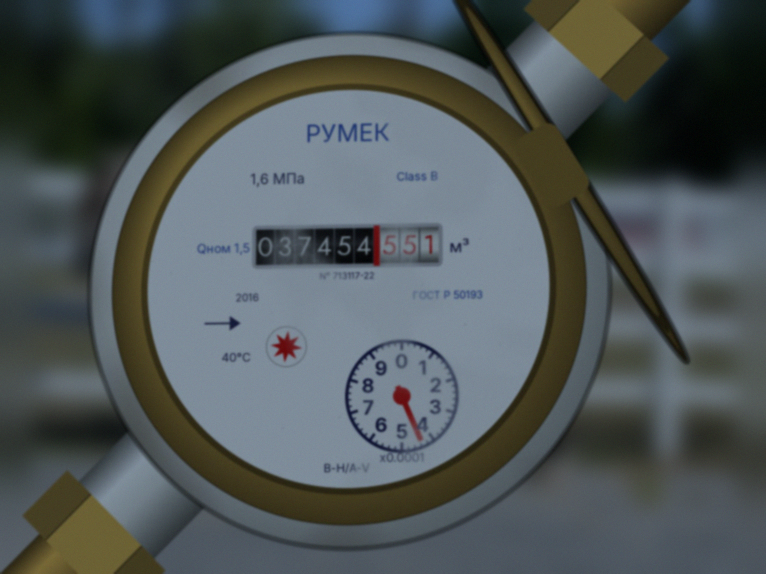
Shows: 37454.5514 m³
